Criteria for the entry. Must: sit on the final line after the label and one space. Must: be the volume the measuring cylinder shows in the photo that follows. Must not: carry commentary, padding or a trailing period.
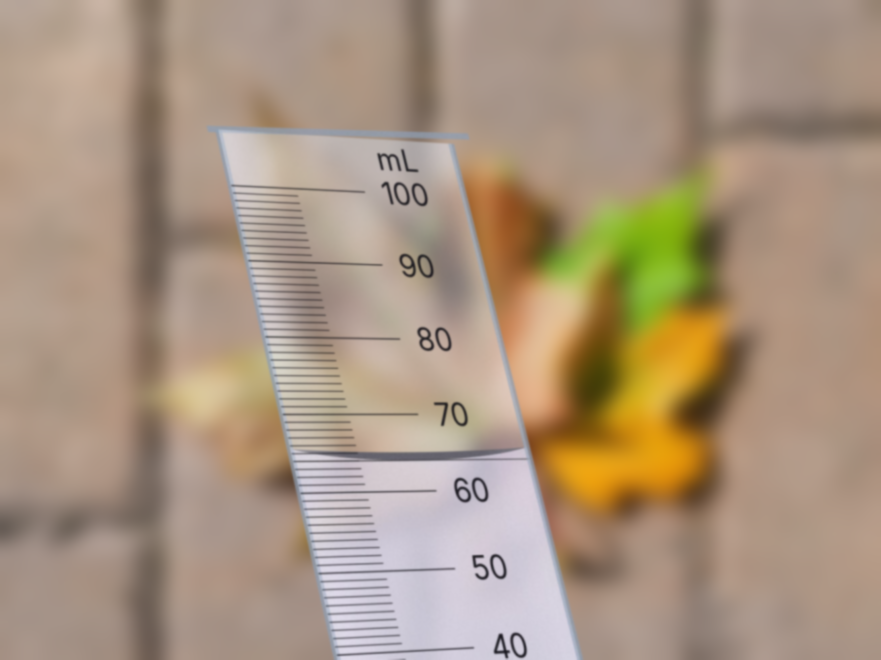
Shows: 64 mL
